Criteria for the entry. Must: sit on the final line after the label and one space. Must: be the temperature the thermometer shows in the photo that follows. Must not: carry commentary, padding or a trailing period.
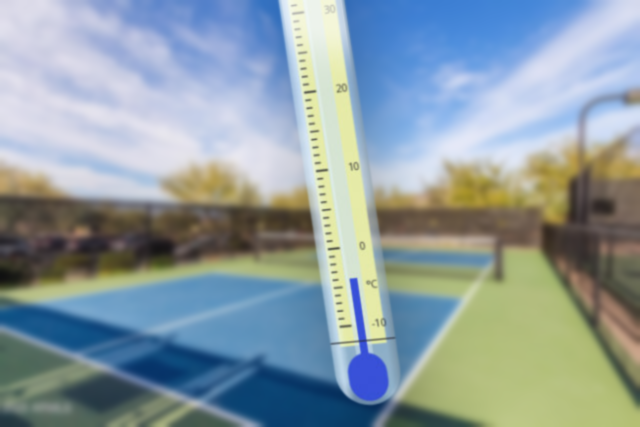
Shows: -4 °C
